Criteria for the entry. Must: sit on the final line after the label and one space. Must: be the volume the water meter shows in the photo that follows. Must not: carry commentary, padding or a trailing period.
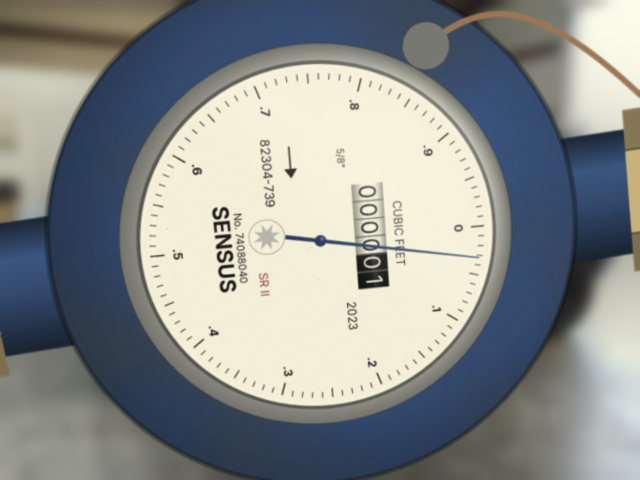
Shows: 1.03 ft³
